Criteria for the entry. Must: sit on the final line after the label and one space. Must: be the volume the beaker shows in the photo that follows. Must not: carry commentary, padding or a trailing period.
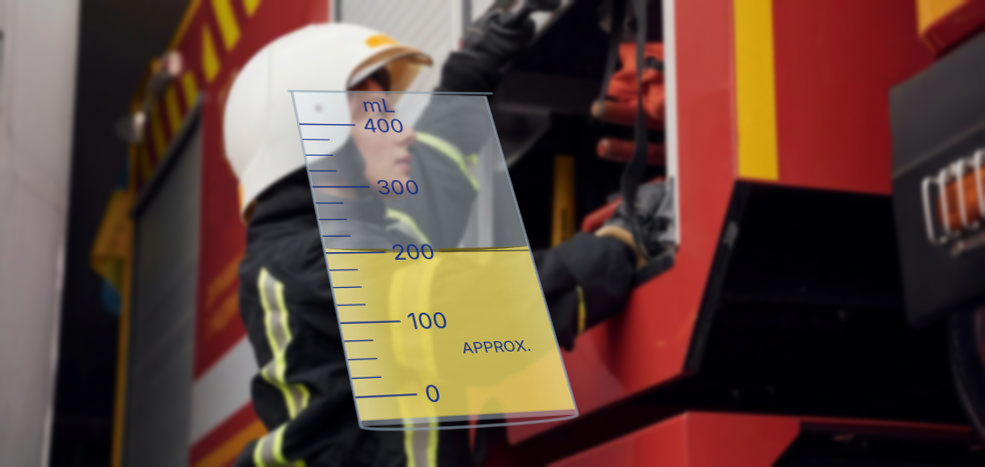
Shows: 200 mL
